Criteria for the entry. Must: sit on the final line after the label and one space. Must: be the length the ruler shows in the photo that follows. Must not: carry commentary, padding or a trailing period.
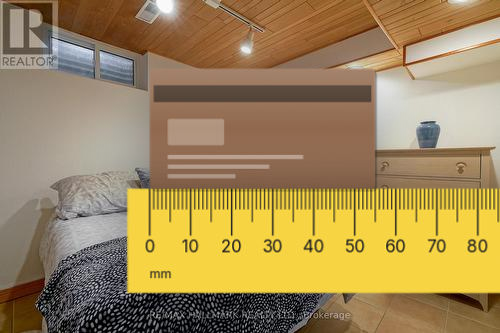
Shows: 55 mm
